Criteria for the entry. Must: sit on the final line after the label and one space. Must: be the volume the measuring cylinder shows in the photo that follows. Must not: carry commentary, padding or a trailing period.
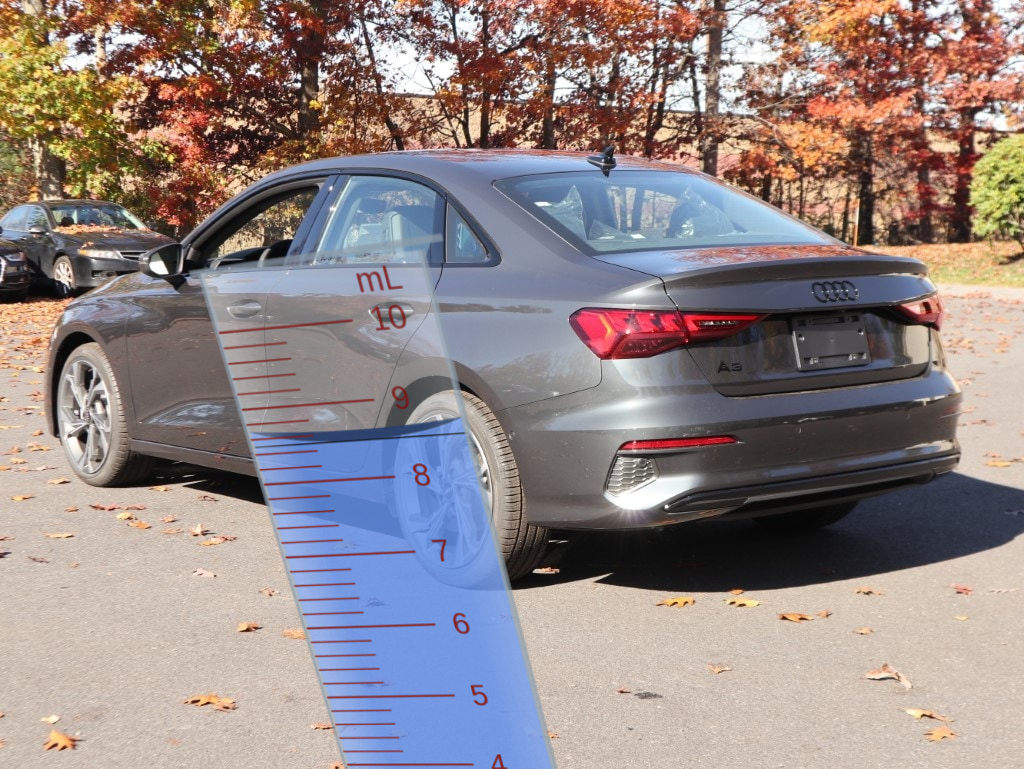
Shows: 8.5 mL
